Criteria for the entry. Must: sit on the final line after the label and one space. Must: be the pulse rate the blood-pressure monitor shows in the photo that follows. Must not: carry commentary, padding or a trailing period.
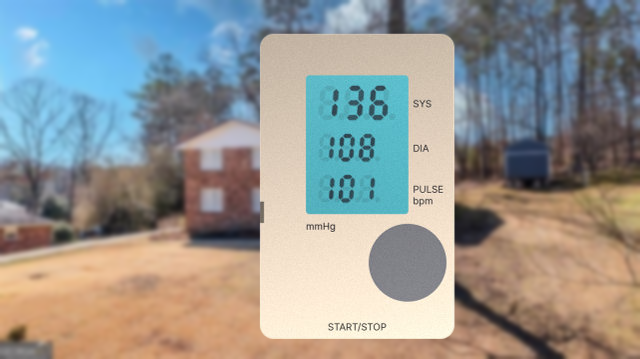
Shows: 101 bpm
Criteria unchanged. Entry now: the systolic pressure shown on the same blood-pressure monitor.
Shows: 136 mmHg
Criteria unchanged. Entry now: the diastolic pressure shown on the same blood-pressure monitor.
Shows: 108 mmHg
